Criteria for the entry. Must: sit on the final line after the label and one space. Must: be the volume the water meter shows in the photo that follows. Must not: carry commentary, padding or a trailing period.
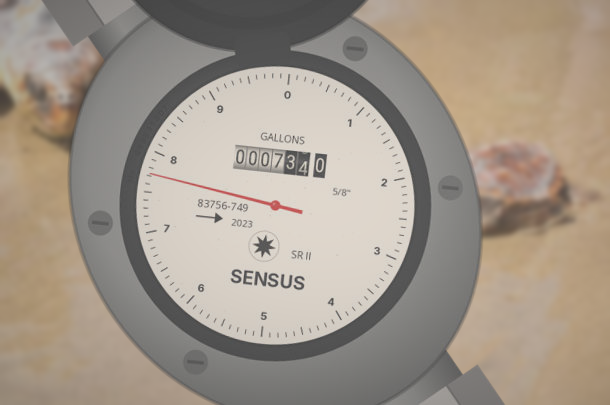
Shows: 7337.7 gal
